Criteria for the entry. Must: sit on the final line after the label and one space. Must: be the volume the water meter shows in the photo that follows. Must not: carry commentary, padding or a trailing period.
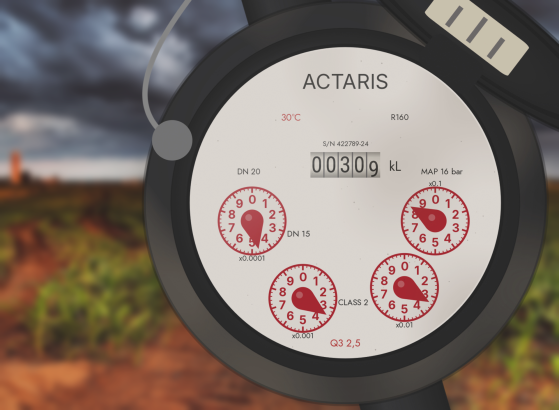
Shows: 308.8334 kL
